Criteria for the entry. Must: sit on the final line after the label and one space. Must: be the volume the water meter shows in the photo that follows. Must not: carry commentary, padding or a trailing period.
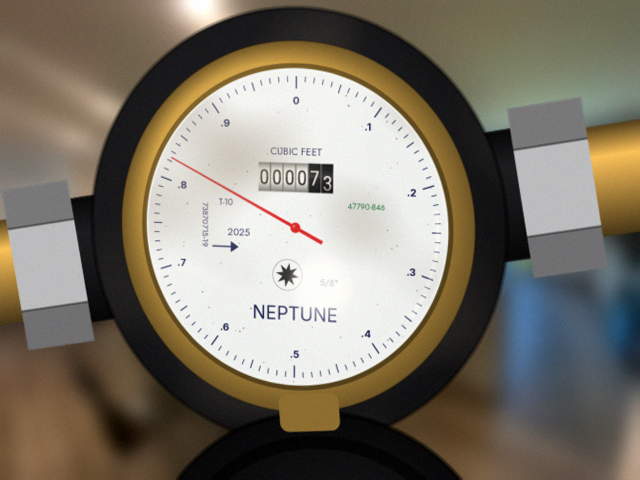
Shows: 72.82 ft³
